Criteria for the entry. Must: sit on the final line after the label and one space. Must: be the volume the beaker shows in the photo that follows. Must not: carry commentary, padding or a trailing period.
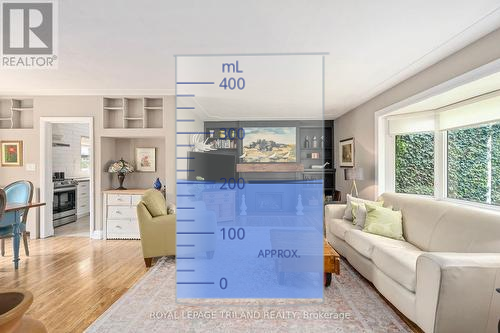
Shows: 200 mL
